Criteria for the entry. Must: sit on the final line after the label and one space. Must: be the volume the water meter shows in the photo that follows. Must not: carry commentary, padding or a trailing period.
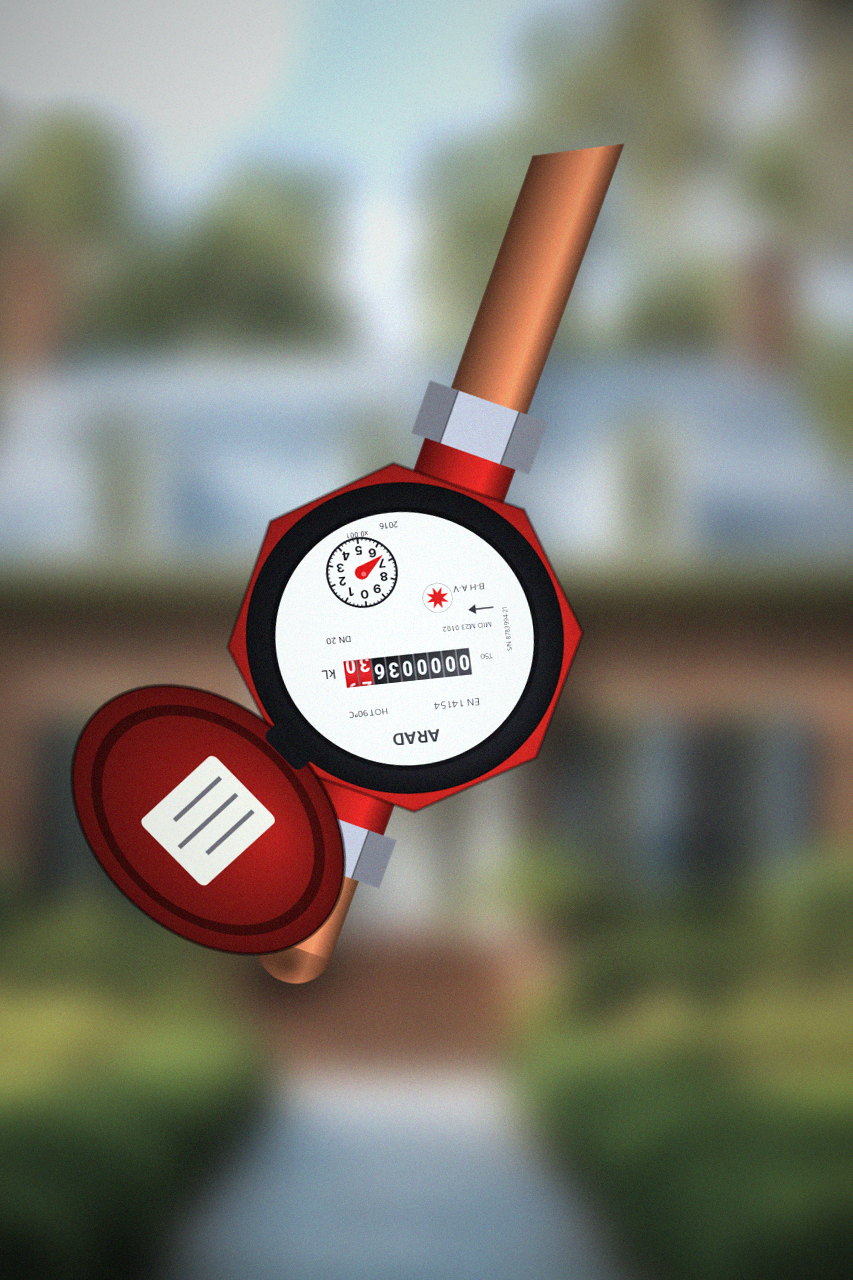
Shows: 36.296 kL
